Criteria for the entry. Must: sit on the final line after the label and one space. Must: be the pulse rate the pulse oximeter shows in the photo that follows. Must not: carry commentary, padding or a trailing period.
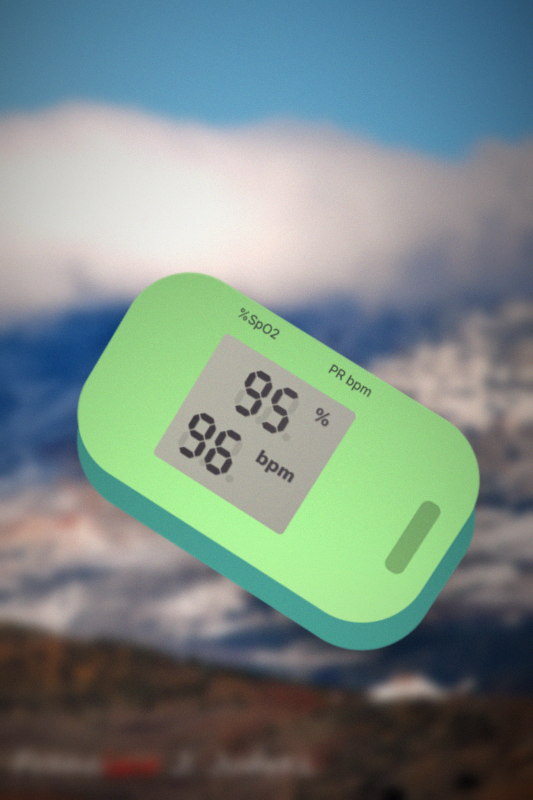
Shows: 96 bpm
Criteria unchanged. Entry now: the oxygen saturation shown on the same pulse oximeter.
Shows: 95 %
